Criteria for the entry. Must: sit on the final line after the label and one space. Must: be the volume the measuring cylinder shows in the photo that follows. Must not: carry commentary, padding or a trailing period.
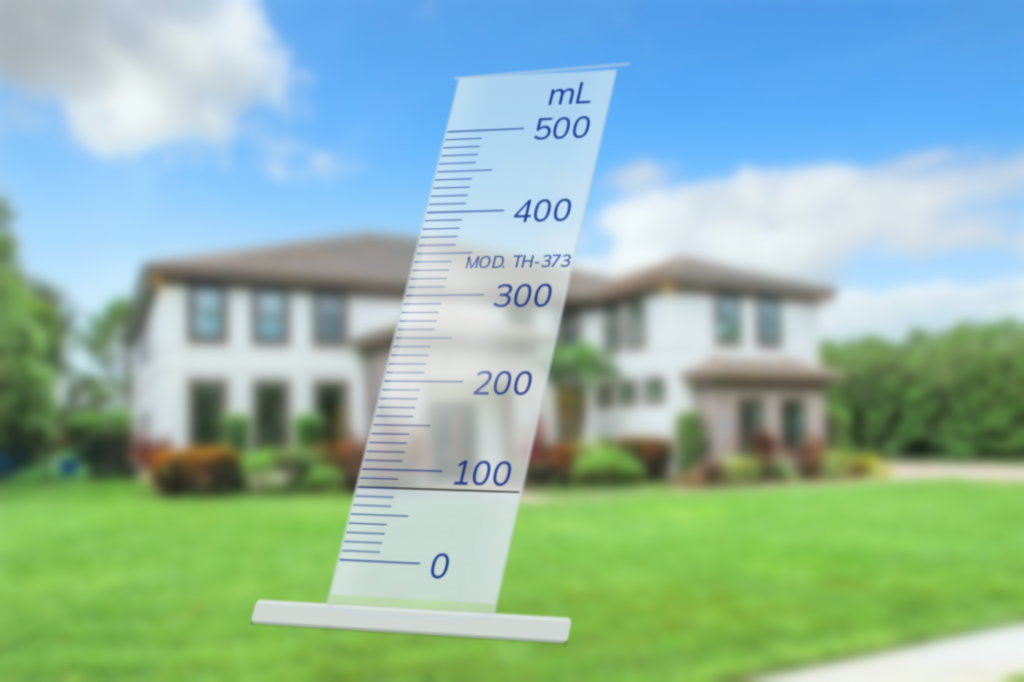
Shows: 80 mL
